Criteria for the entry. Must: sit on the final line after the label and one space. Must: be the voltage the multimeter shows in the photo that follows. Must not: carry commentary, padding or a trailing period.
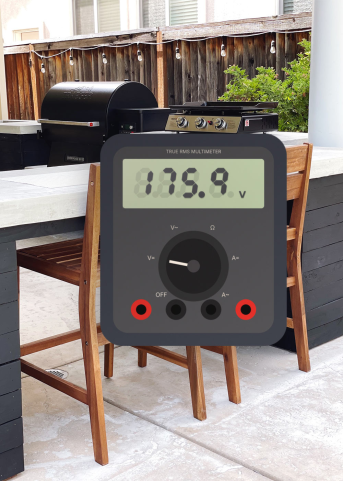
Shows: 175.9 V
